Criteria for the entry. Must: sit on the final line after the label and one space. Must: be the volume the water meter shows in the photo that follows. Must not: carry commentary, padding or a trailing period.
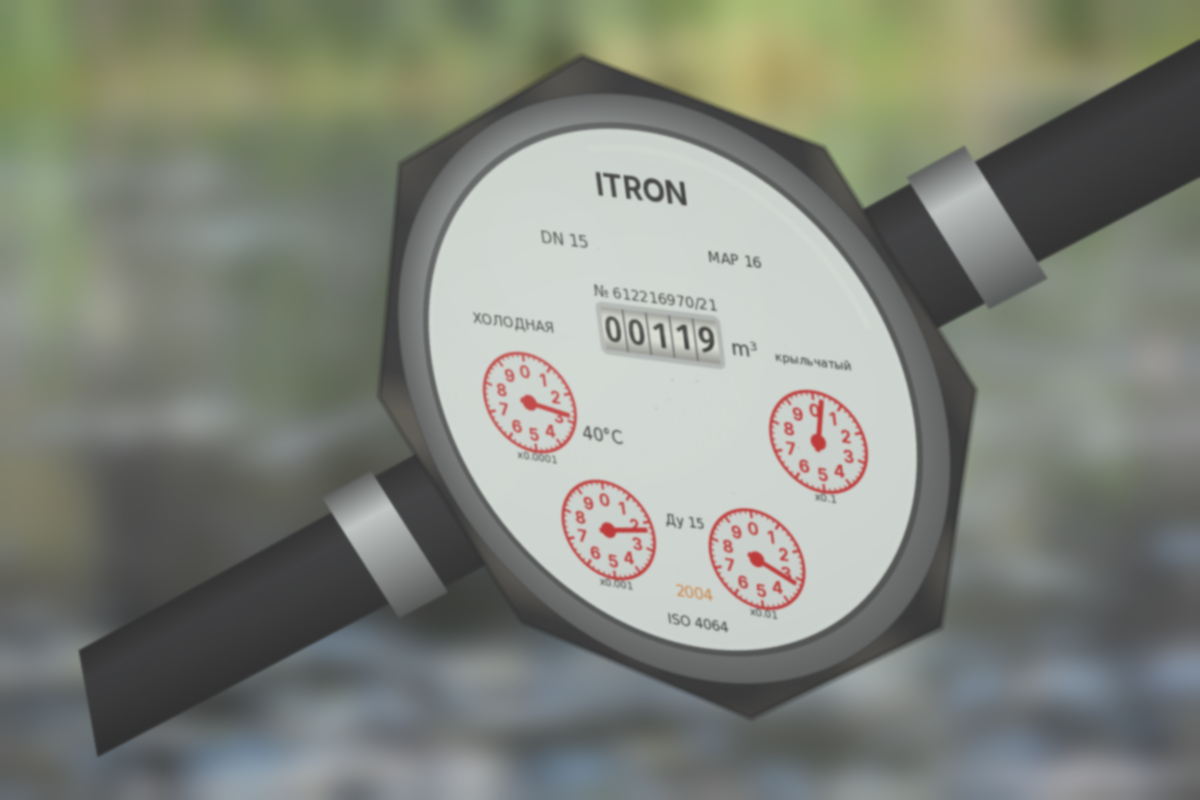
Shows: 119.0322 m³
